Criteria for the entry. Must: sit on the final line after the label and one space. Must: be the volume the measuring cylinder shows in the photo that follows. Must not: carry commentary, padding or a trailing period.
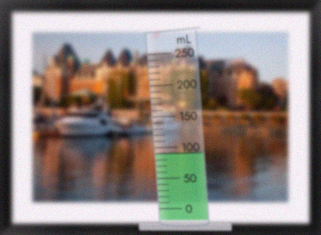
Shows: 90 mL
